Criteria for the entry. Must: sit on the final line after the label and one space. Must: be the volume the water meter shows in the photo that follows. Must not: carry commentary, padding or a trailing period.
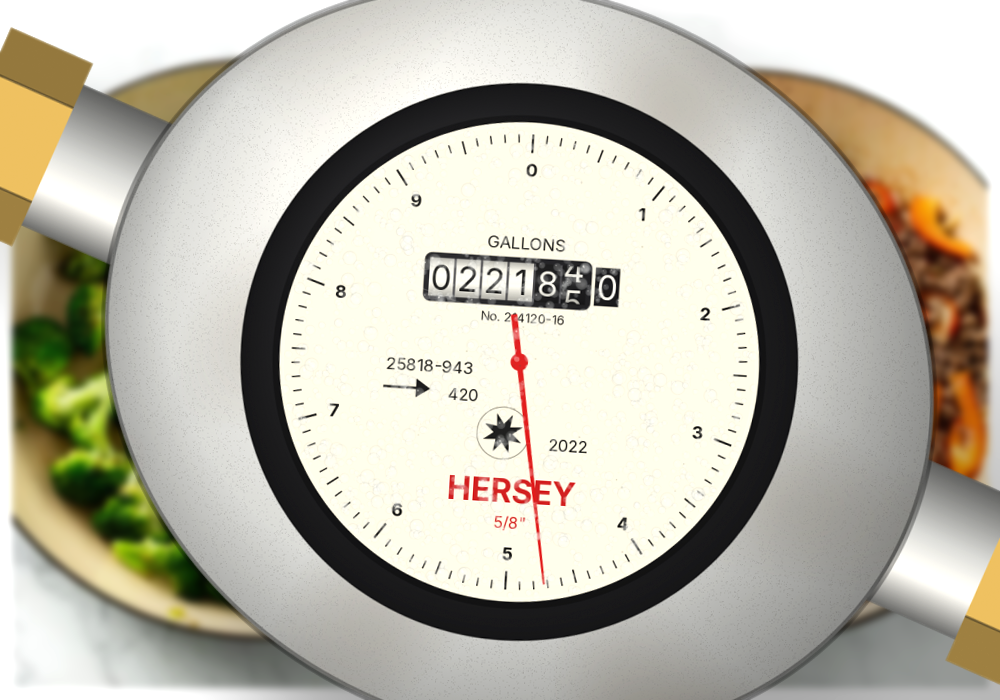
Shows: 221844.7 gal
